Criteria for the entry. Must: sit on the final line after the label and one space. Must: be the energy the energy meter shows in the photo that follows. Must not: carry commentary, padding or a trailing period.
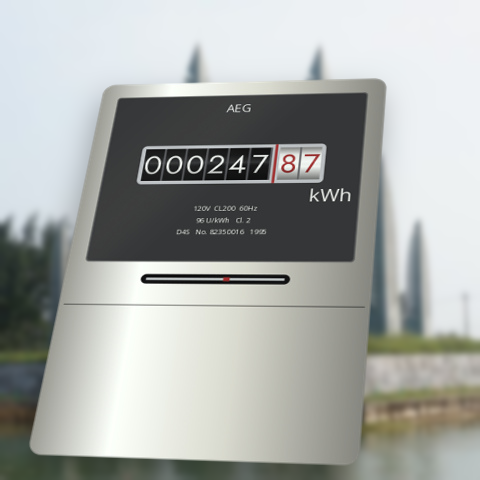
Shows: 247.87 kWh
